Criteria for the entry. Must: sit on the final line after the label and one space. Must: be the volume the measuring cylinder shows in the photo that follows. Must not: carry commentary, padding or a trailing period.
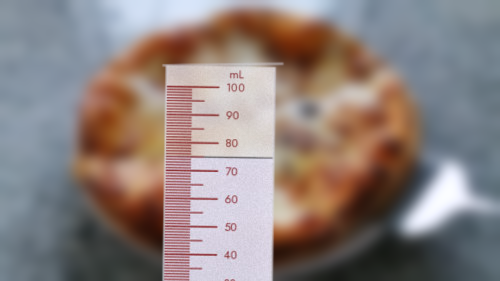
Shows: 75 mL
